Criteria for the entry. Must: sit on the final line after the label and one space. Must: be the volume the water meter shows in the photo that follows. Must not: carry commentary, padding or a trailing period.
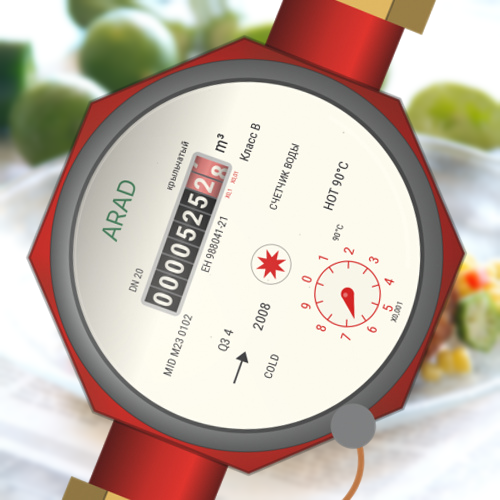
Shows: 525.276 m³
